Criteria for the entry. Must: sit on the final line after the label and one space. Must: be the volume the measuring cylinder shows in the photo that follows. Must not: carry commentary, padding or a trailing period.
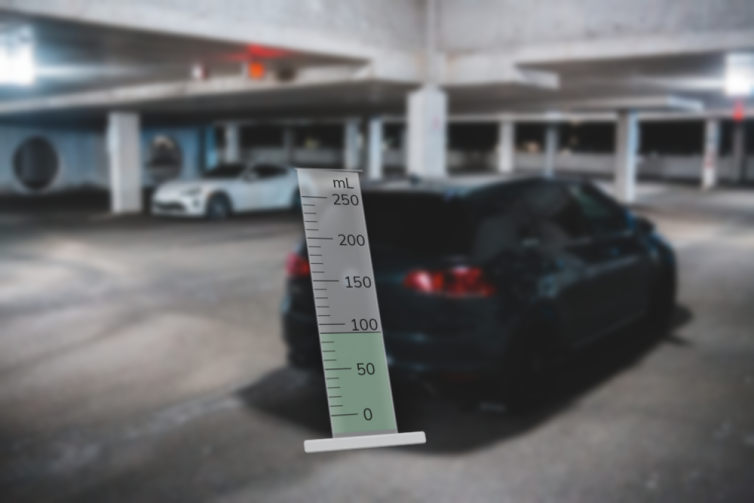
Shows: 90 mL
